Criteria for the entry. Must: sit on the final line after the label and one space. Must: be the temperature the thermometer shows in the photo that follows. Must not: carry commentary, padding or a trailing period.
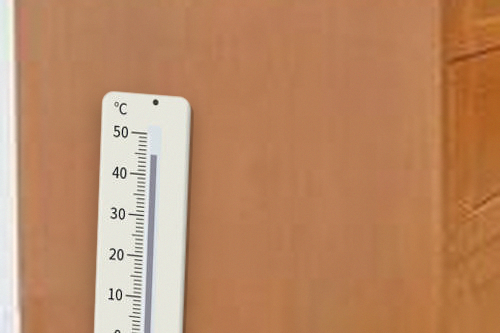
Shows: 45 °C
